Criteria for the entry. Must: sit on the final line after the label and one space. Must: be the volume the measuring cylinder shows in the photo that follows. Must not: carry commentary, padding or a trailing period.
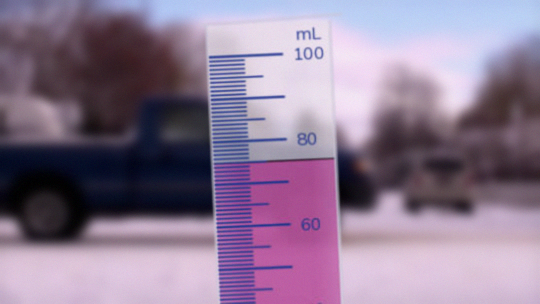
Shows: 75 mL
